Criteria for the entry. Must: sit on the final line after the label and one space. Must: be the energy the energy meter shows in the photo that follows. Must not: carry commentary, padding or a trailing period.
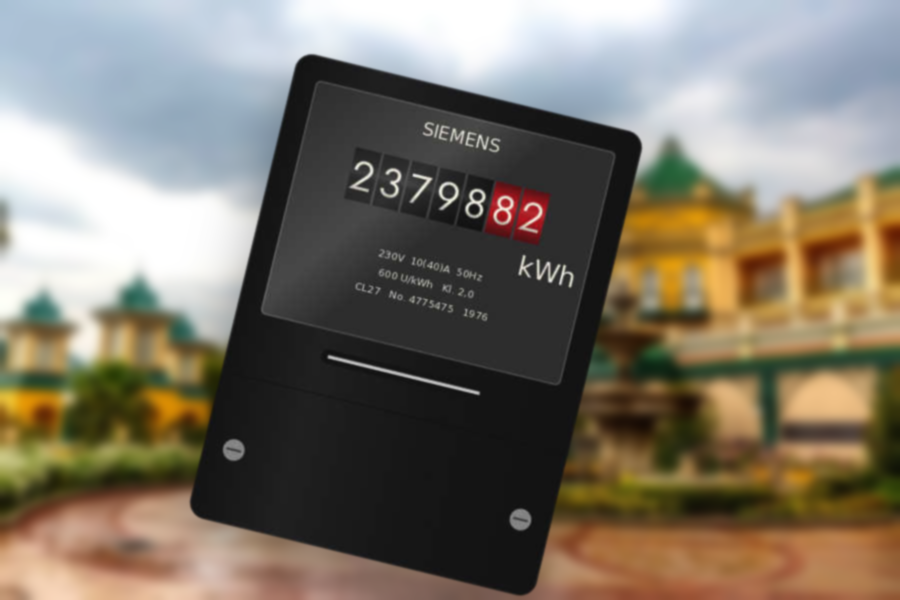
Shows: 23798.82 kWh
